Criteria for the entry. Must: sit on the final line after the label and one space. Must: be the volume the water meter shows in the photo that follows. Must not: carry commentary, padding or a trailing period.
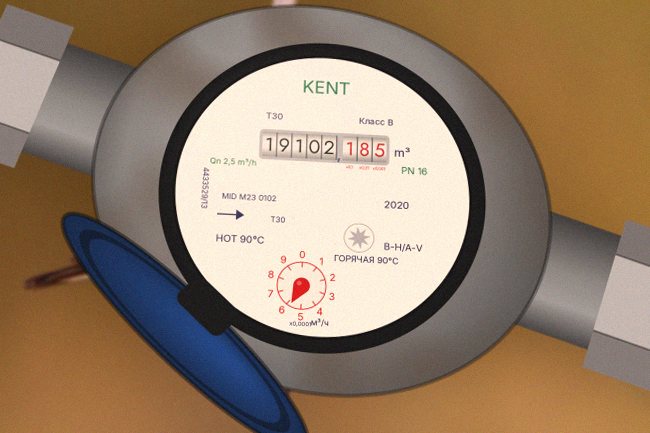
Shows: 19102.1855 m³
